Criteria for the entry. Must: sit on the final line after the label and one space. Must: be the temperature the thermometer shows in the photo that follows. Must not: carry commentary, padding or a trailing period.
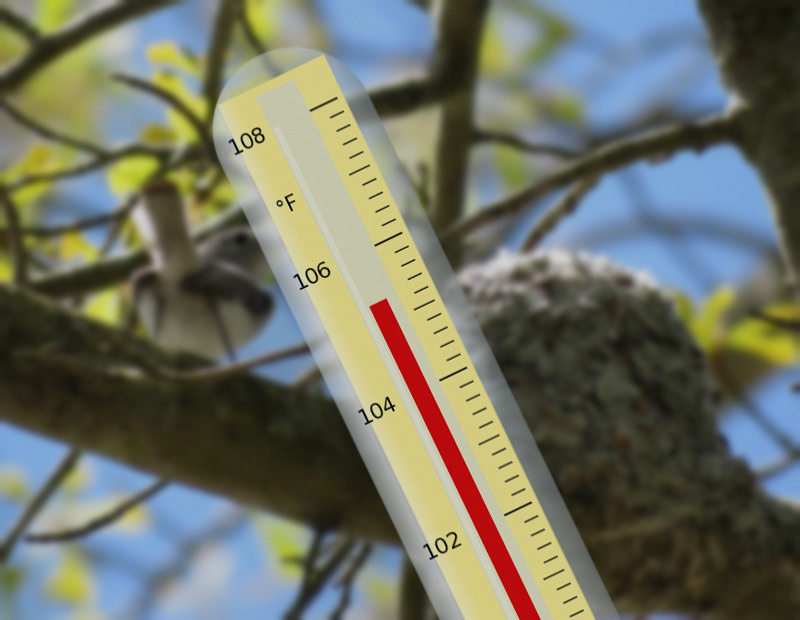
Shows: 105.3 °F
